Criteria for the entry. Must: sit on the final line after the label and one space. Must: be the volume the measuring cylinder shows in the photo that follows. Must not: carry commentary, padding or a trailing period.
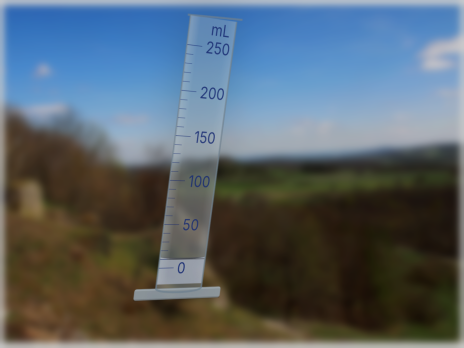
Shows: 10 mL
